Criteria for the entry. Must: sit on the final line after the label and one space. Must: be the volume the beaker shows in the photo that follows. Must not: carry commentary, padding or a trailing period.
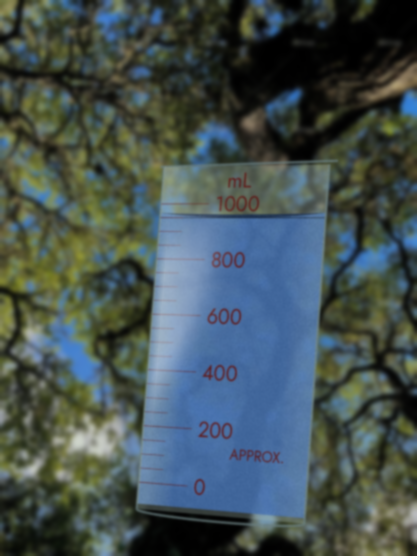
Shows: 950 mL
